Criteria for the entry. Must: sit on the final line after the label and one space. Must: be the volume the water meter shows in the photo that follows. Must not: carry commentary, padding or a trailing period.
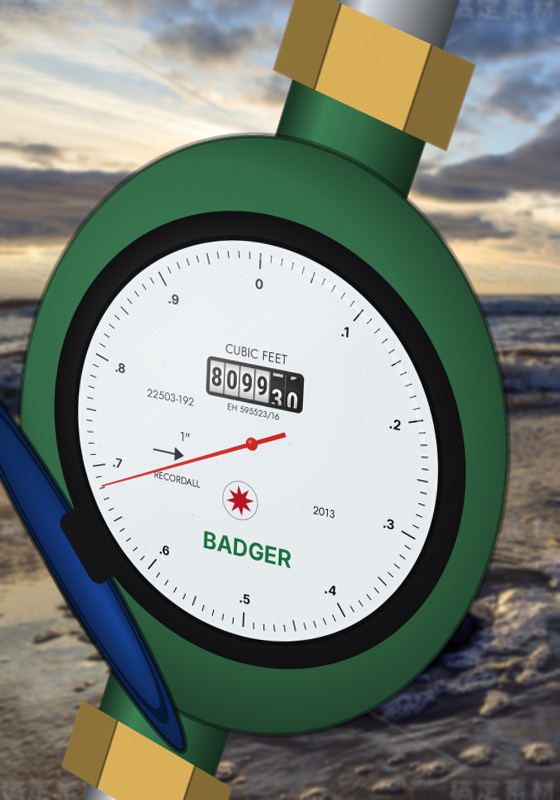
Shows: 809929.68 ft³
